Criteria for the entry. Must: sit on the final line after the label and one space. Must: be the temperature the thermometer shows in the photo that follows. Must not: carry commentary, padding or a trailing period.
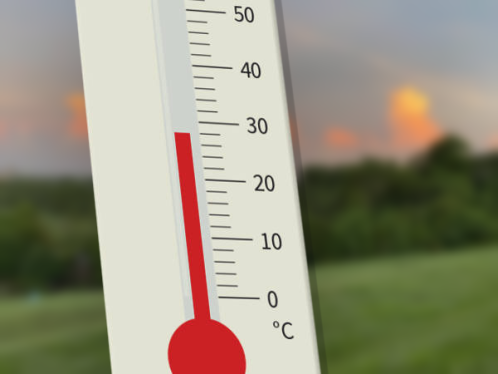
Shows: 28 °C
